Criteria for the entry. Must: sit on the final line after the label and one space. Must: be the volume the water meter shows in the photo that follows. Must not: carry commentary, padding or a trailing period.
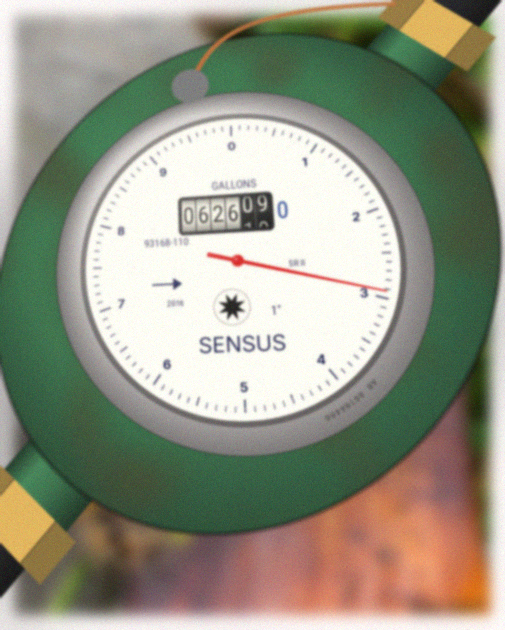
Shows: 626092.9 gal
